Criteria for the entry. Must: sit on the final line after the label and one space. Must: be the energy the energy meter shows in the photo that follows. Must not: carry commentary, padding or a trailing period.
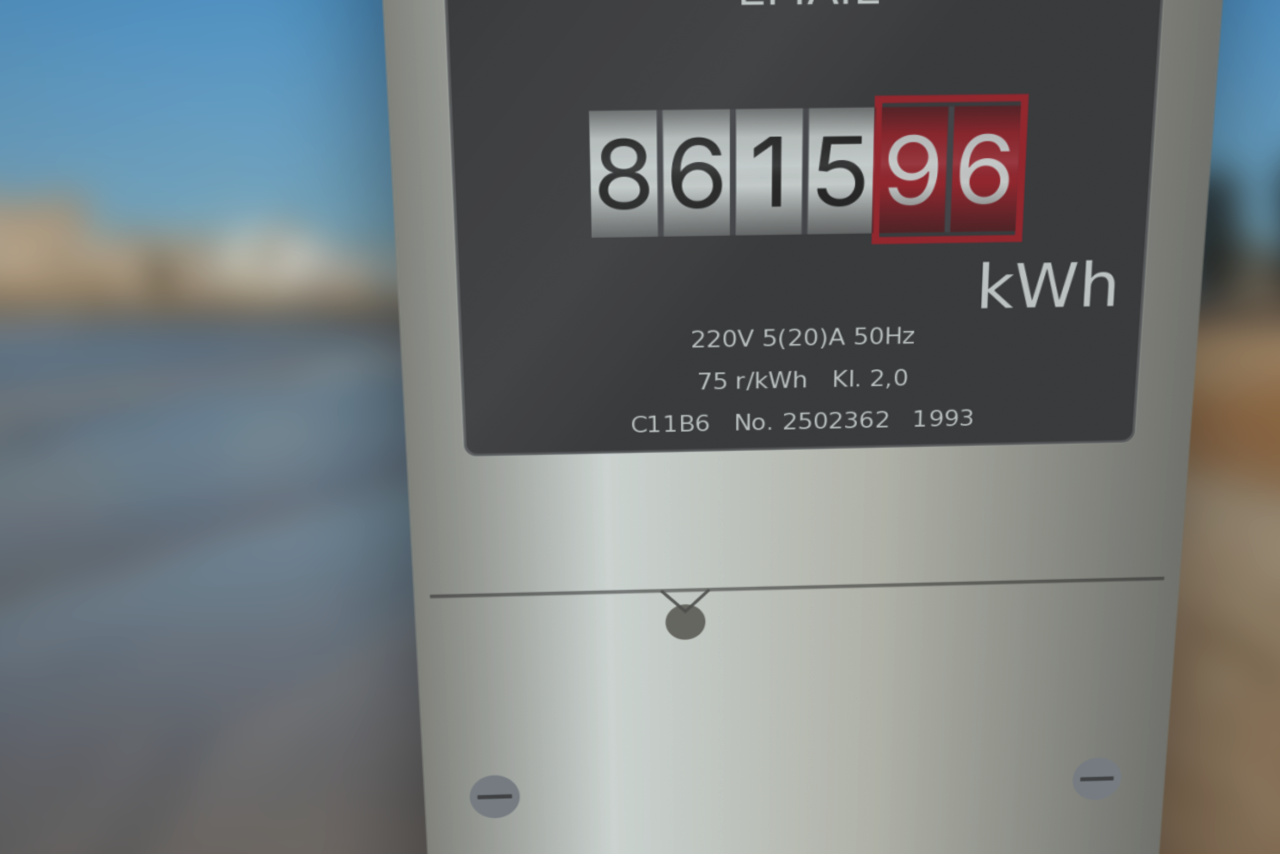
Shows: 8615.96 kWh
